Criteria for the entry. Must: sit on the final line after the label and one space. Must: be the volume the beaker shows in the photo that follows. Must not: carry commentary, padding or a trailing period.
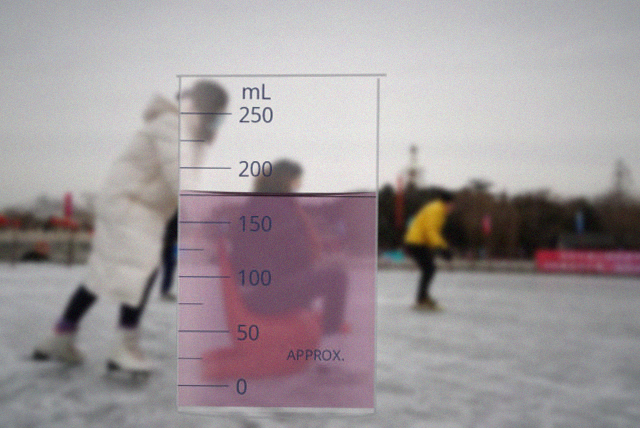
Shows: 175 mL
